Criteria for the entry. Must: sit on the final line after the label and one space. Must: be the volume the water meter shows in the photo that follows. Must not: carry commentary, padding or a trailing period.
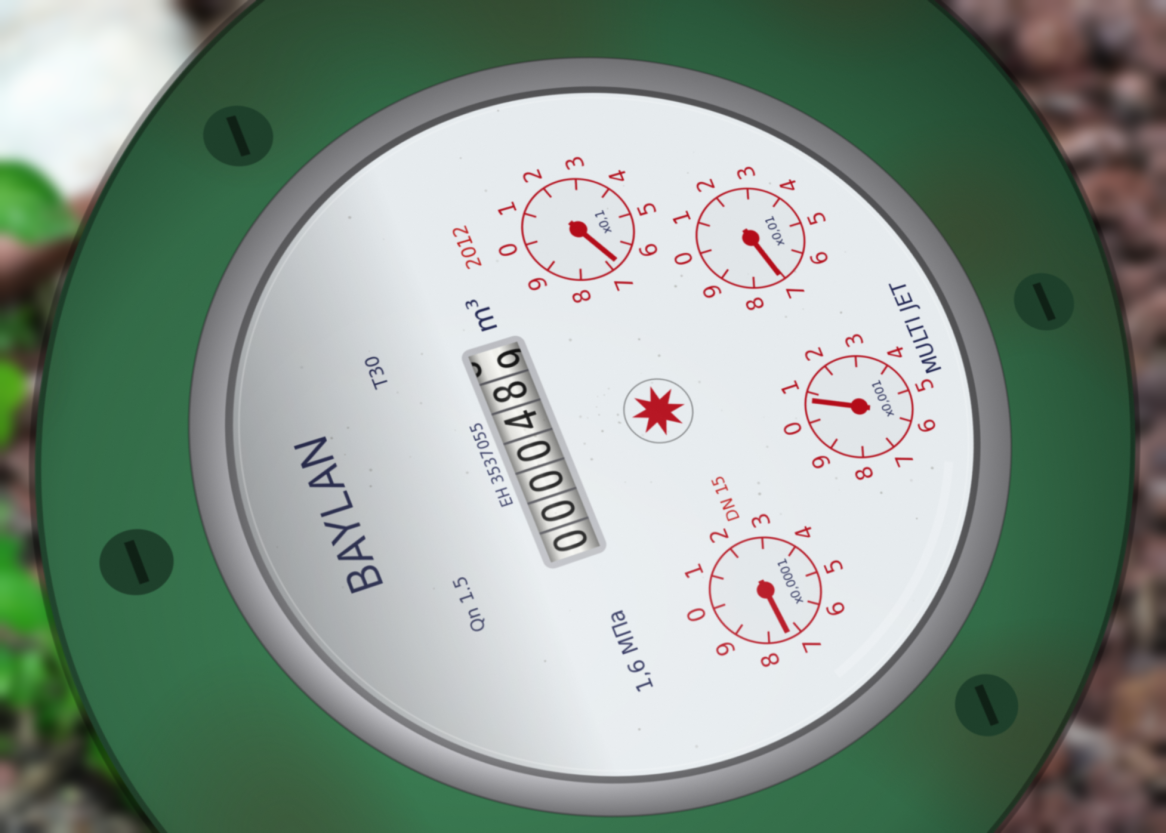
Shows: 488.6707 m³
